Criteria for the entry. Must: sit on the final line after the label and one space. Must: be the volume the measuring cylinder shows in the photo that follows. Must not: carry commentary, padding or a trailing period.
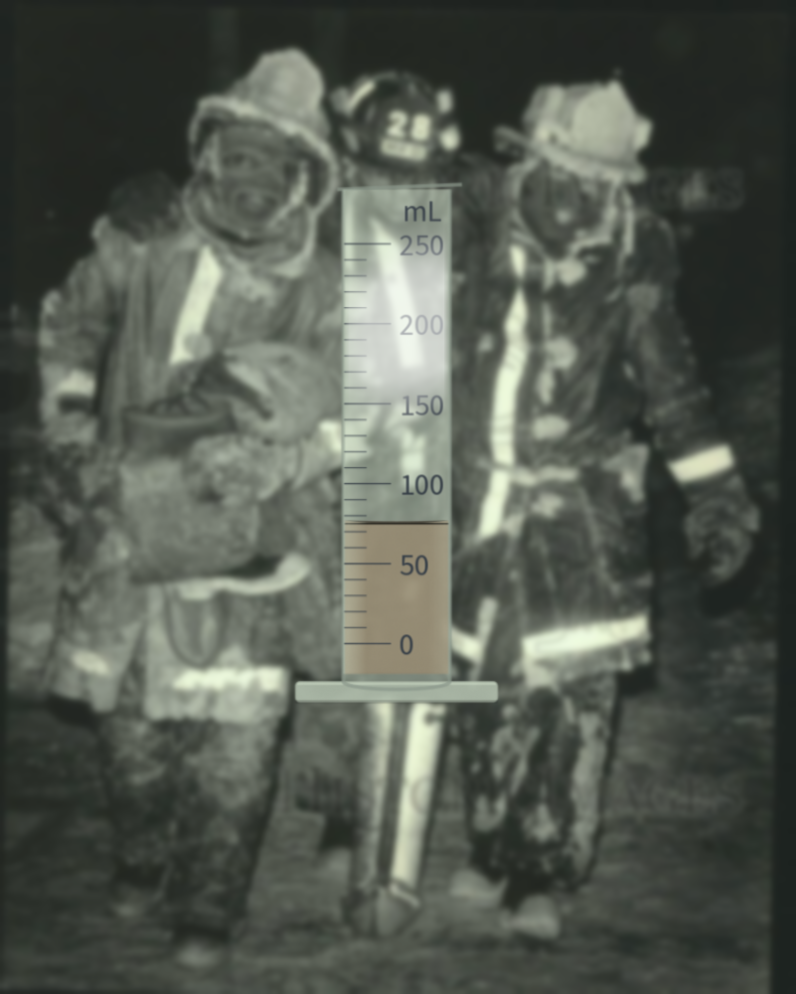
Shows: 75 mL
